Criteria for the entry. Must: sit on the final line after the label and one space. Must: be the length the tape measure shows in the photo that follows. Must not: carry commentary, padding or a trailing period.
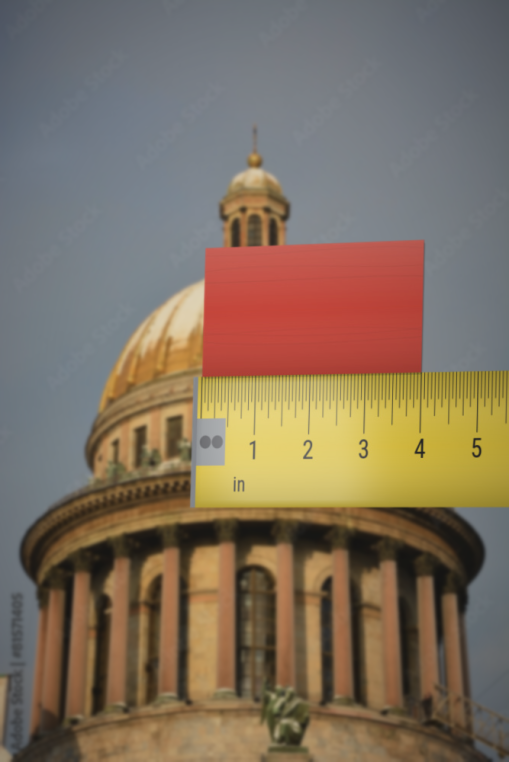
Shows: 4 in
